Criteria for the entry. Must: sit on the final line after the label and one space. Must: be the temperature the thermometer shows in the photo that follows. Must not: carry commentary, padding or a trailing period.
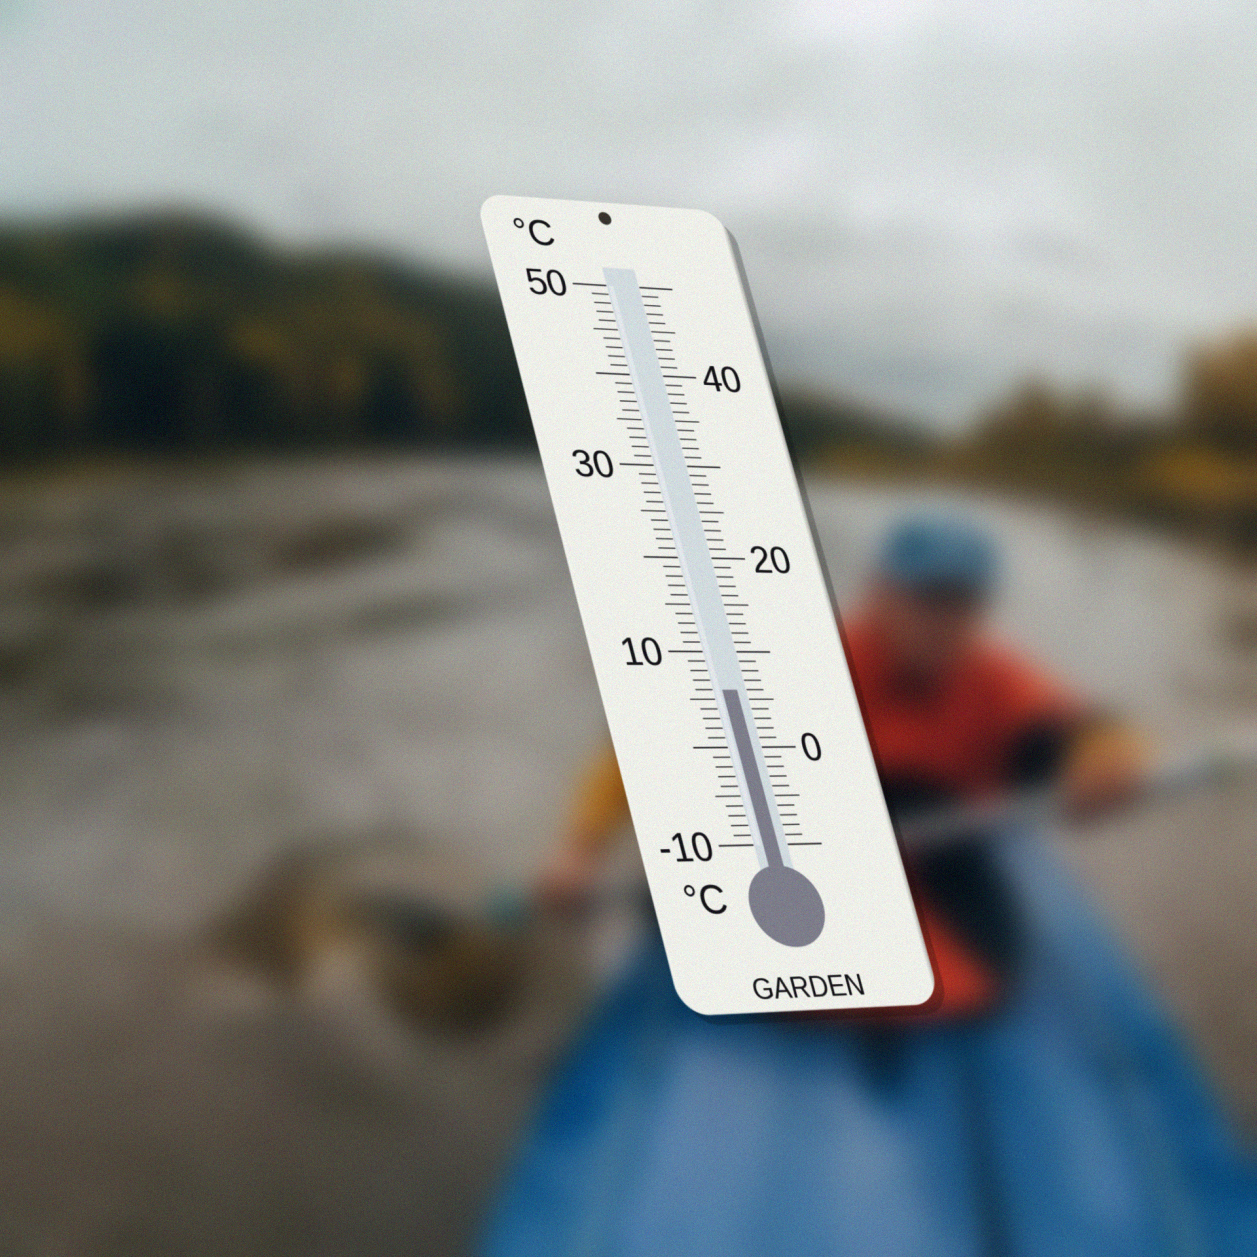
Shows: 6 °C
